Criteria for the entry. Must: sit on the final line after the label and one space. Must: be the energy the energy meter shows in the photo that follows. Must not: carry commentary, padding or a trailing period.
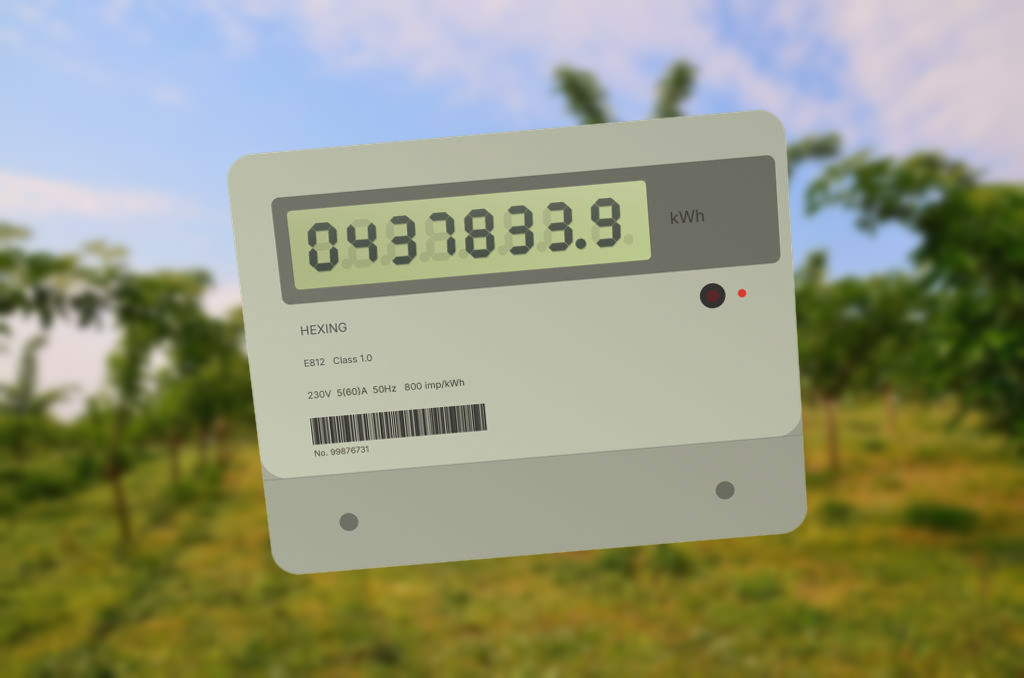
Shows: 437833.9 kWh
